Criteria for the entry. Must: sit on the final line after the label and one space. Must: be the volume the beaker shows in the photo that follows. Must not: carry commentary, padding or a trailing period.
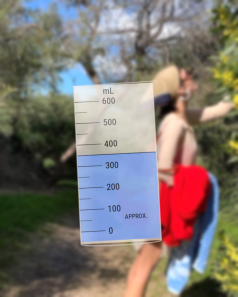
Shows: 350 mL
